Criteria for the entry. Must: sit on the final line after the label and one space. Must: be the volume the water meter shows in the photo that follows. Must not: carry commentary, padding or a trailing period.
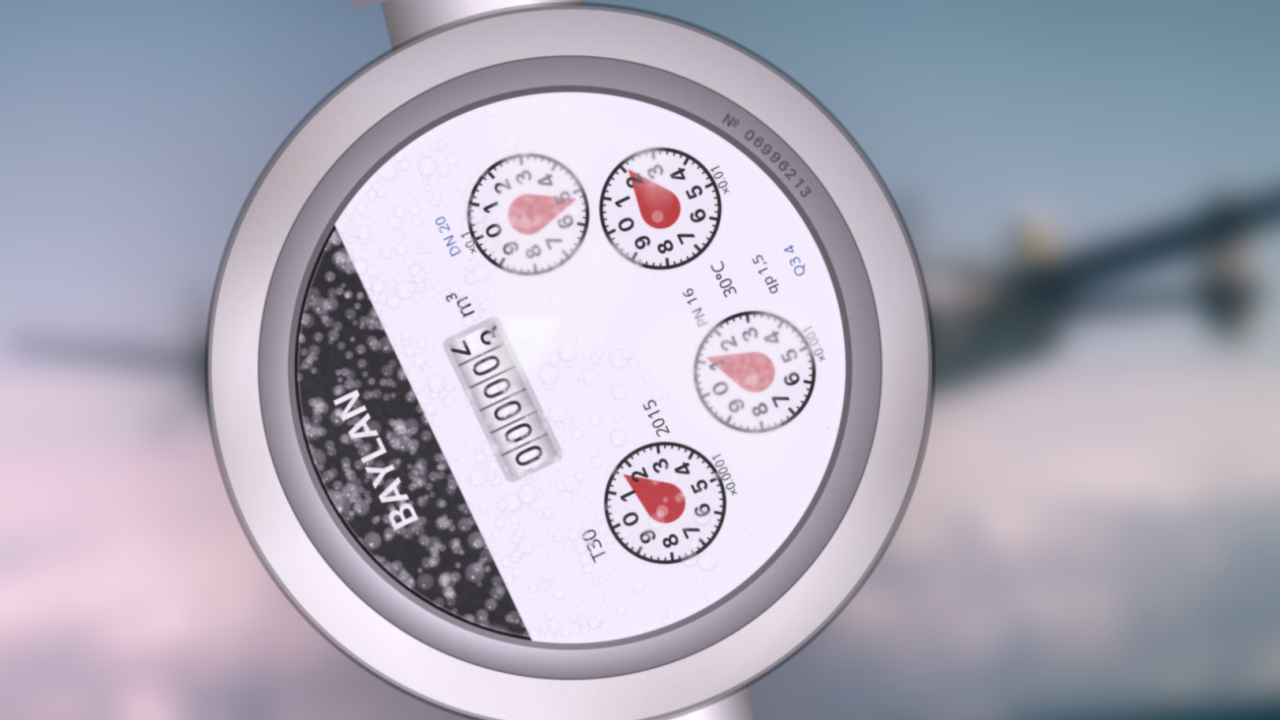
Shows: 2.5211 m³
